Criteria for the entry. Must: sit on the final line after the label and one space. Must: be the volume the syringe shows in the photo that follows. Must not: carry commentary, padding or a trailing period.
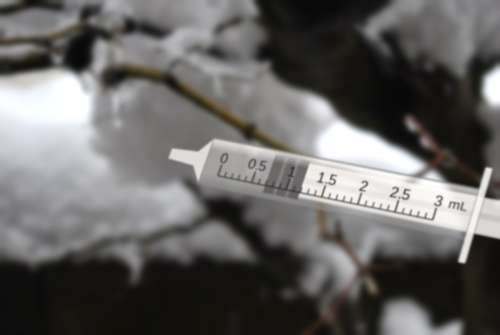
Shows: 0.7 mL
